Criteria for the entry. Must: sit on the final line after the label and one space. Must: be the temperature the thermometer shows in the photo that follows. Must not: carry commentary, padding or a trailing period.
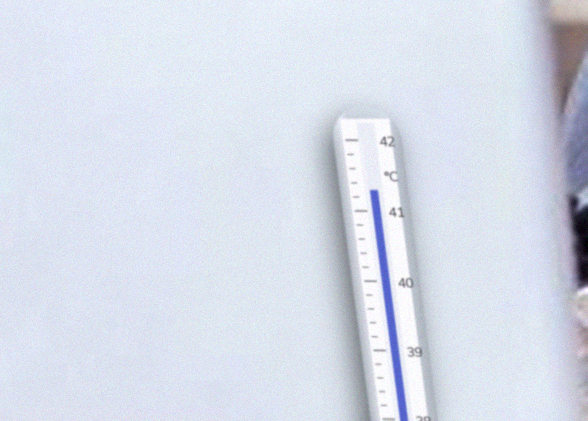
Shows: 41.3 °C
